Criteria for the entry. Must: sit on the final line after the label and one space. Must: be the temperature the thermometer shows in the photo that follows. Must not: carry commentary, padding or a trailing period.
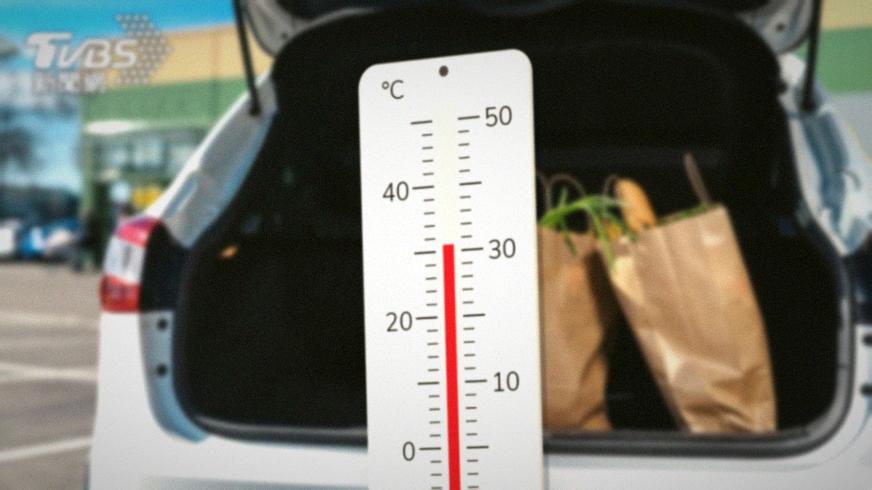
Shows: 31 °C
